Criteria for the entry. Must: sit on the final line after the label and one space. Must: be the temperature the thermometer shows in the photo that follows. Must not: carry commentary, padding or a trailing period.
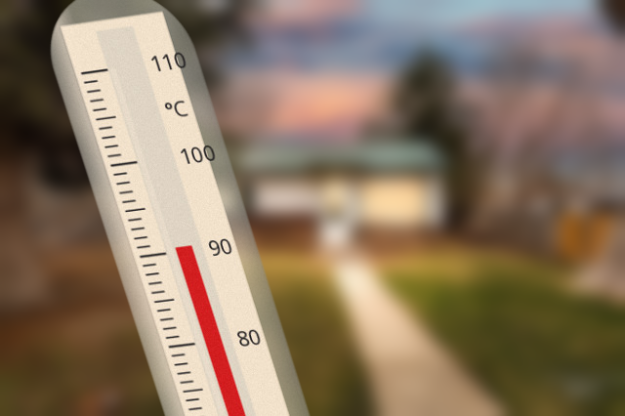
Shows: 90.5 °C
